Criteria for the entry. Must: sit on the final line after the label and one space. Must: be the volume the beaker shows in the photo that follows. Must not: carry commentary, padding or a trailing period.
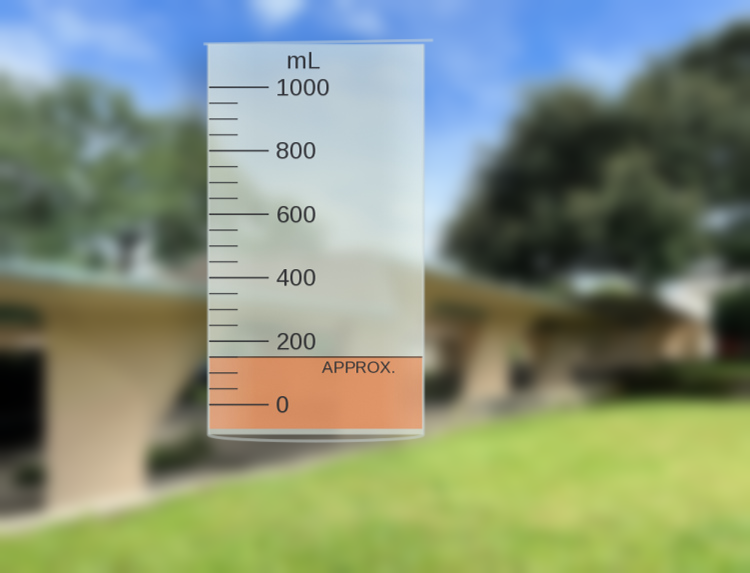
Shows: 150 mL
